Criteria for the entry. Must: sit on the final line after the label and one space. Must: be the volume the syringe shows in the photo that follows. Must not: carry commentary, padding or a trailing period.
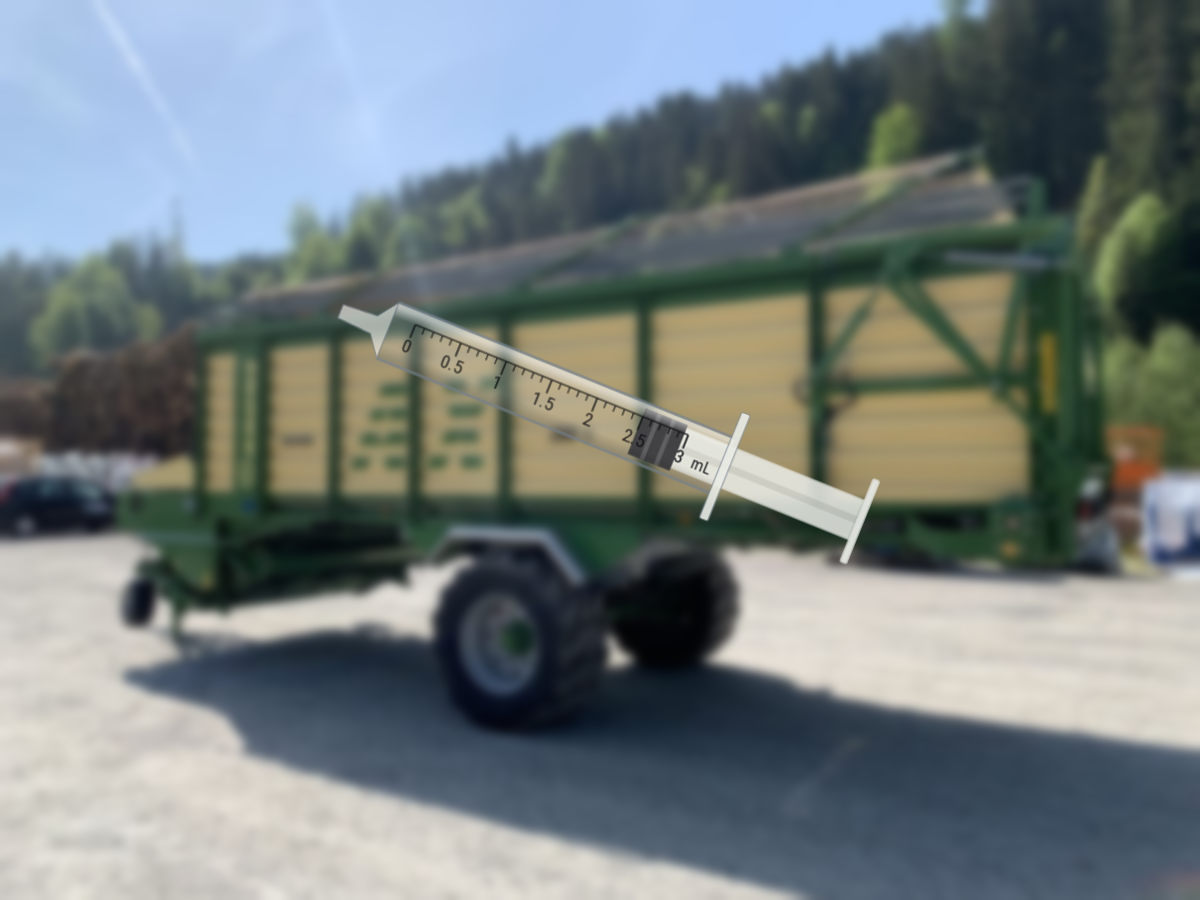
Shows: 2.5 mL
